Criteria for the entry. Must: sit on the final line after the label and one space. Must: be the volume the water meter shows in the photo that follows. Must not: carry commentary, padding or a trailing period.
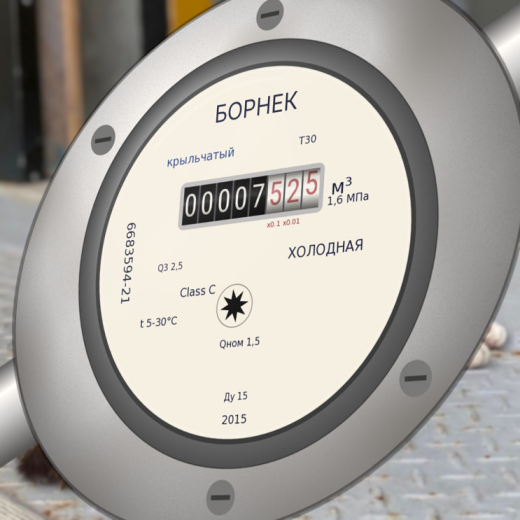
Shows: 7.525 m³
